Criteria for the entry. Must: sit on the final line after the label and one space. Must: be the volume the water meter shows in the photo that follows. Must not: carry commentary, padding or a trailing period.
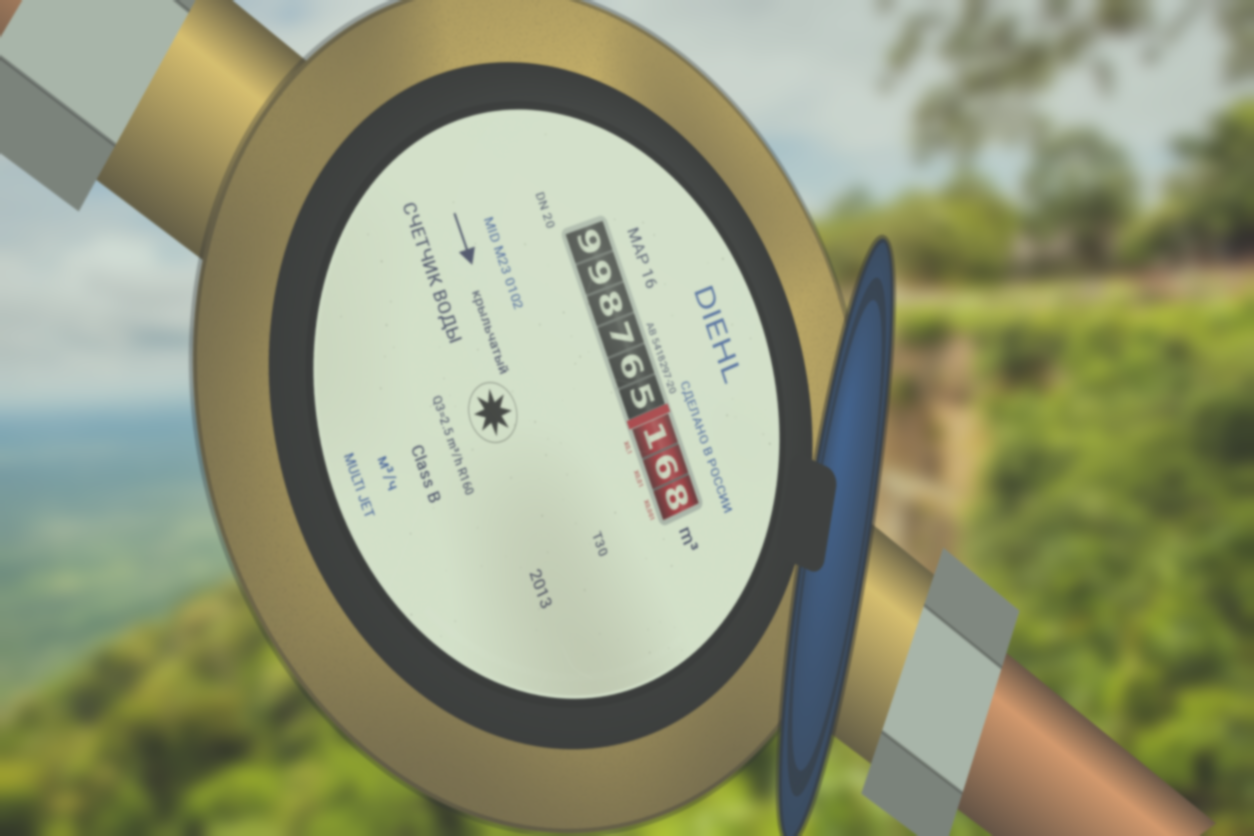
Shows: 998765.168 m³
